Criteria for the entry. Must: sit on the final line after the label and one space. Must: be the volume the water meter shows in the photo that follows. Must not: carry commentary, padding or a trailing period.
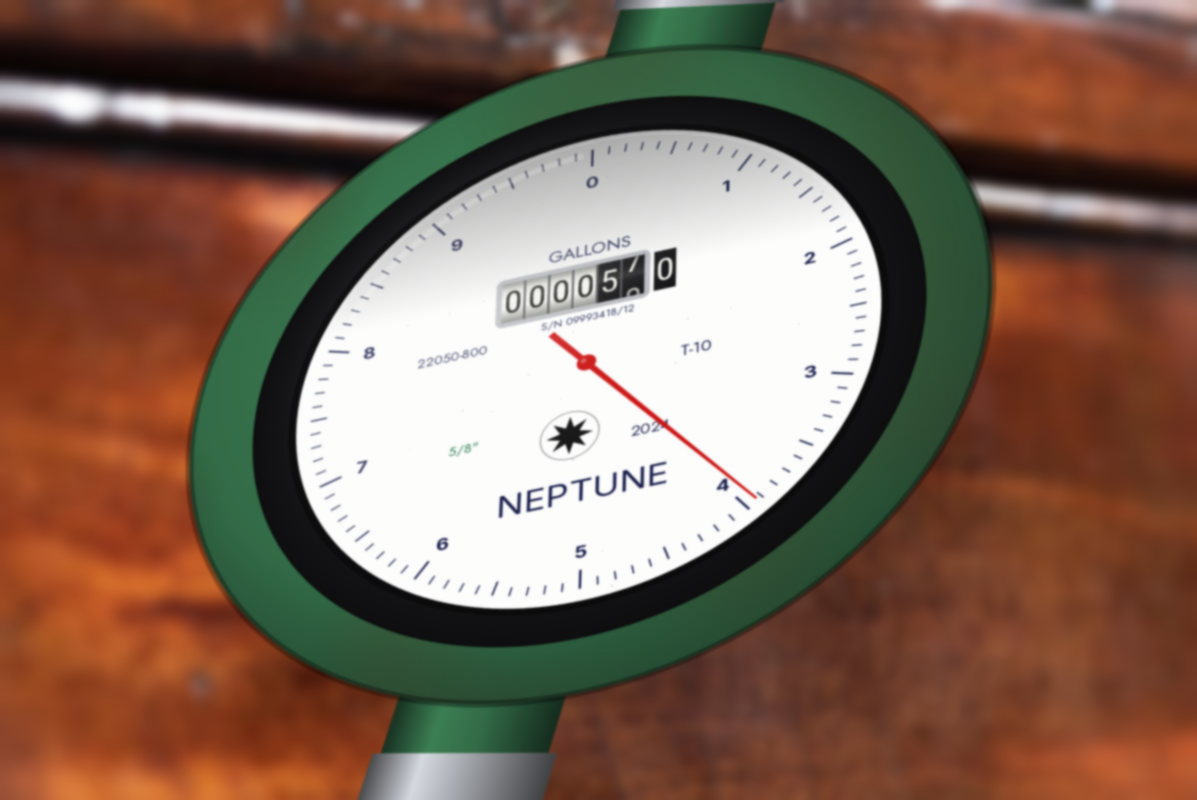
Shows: 573.9 gal
